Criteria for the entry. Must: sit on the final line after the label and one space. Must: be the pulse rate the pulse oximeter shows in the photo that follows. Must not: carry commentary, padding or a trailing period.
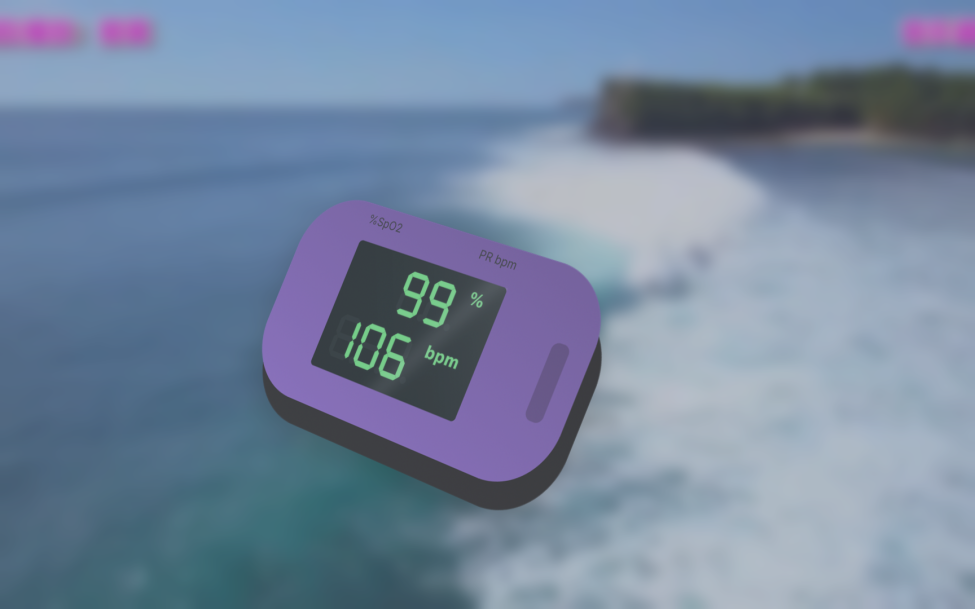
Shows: 106 bpm
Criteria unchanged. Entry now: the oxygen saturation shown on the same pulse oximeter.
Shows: 99 %
